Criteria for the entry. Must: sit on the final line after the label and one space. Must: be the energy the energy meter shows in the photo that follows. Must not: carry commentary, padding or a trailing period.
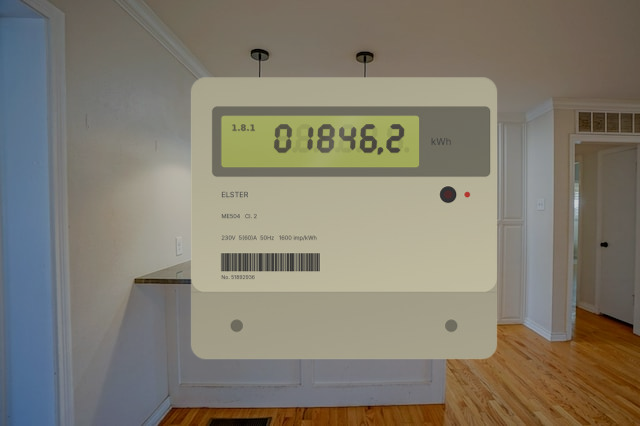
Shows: 1846.2 kWh
